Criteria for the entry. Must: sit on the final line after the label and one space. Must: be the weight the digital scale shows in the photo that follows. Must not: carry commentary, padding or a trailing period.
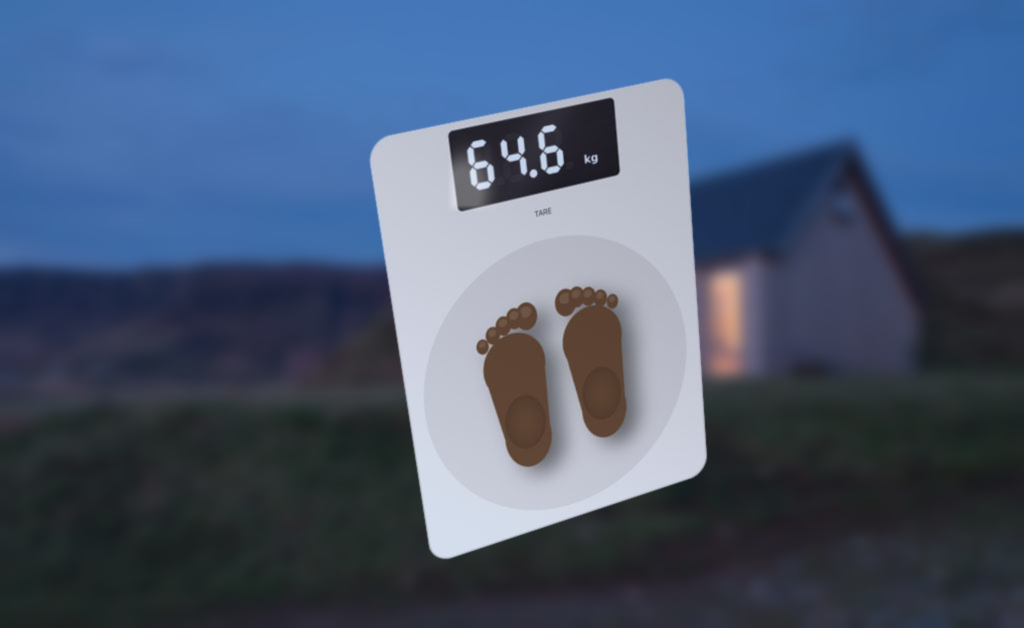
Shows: 64.6 kg
